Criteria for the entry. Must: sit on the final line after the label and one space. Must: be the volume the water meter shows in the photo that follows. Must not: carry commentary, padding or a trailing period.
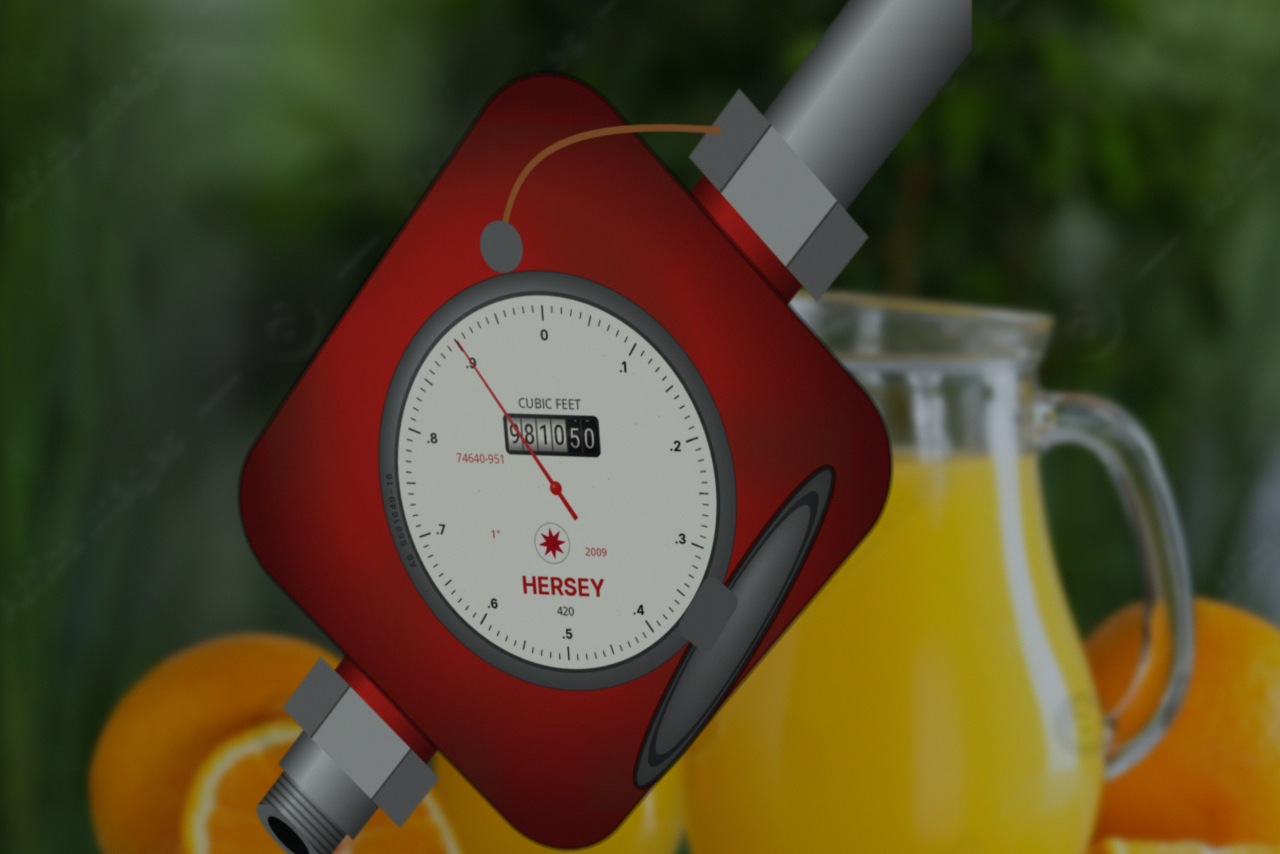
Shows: 981049.90 ft³
